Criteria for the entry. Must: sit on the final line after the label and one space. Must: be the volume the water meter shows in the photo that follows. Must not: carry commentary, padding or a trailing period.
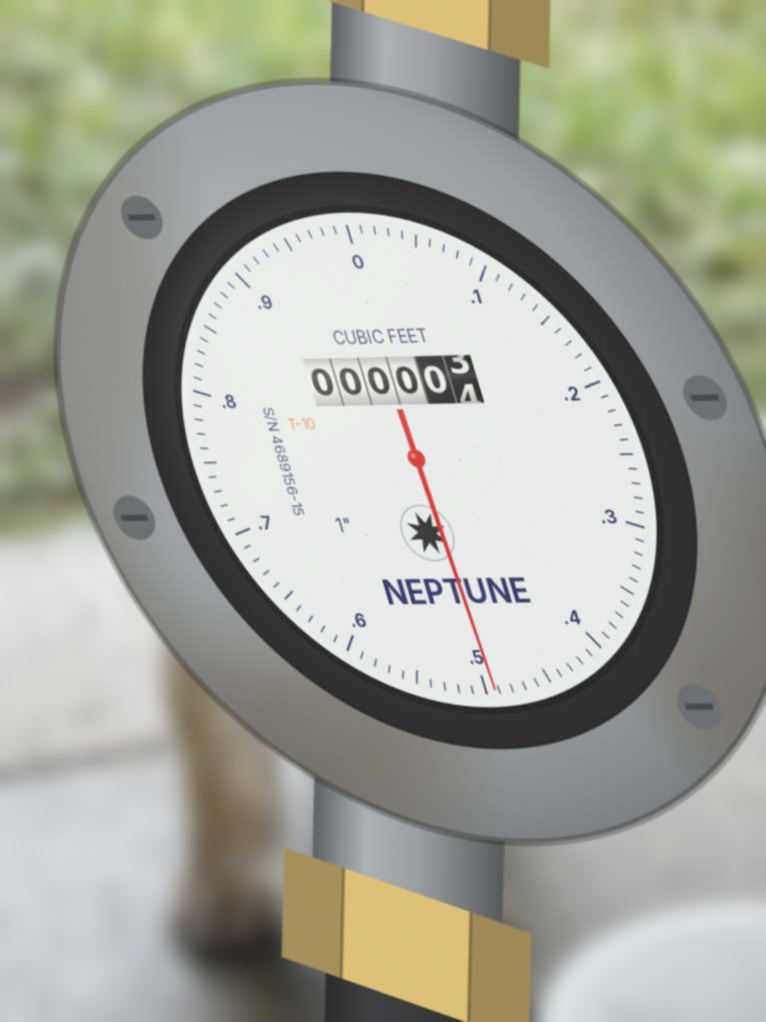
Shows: 3.49 ft³
